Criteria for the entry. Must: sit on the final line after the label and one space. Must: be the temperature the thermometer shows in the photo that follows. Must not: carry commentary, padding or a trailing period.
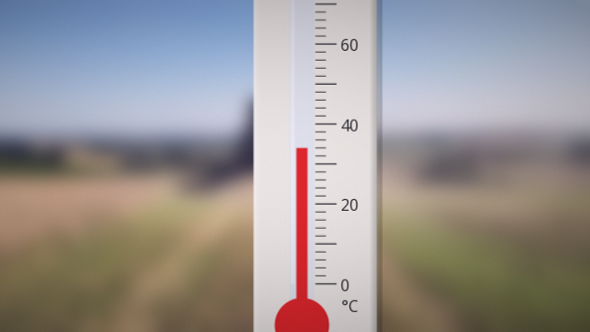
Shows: 34 °C
